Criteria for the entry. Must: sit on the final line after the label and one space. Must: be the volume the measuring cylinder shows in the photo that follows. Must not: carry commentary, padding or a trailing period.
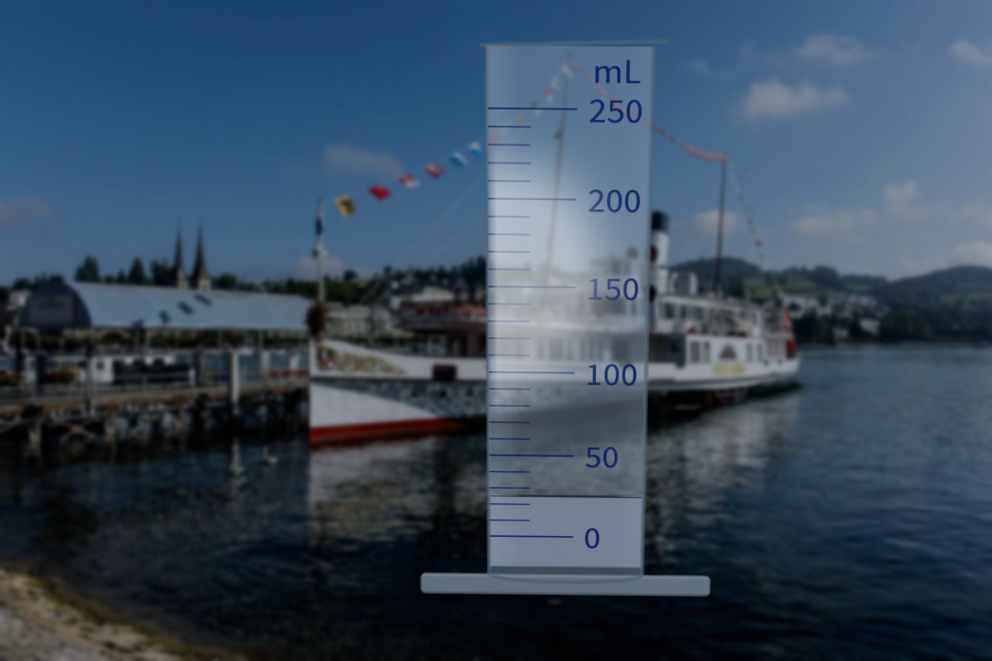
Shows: 25 mL
